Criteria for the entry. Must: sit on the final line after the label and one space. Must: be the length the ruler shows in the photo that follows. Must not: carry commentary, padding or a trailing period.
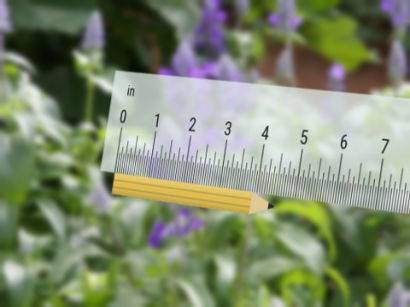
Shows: 4.5 in
